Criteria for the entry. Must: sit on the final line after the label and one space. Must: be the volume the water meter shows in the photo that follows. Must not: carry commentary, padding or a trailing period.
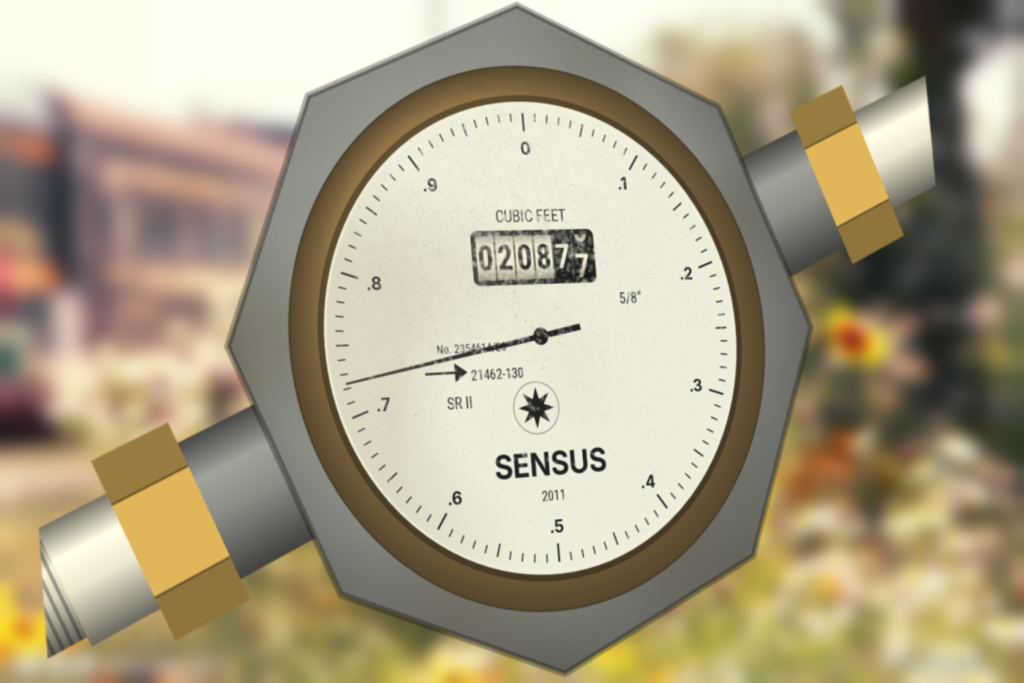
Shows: 20876.72 ft³
